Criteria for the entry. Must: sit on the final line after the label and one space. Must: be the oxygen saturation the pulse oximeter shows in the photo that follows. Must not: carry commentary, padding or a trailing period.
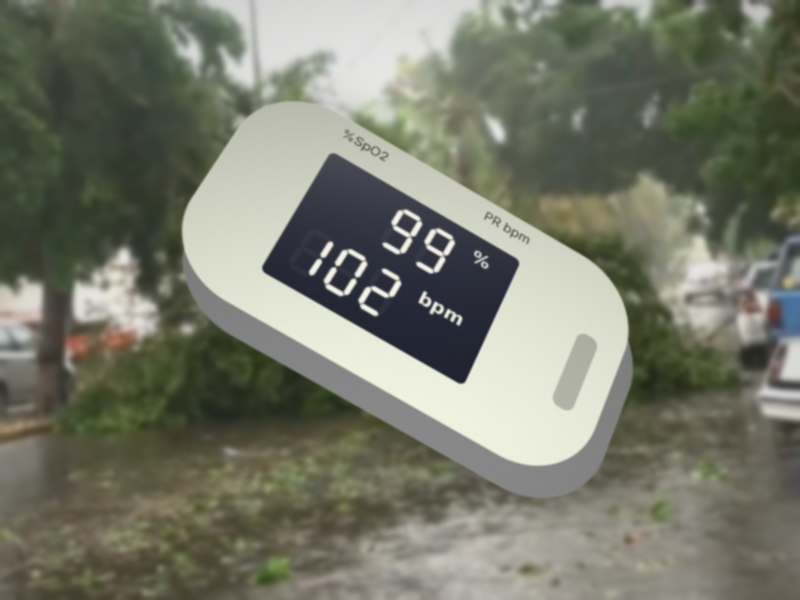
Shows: 99 %
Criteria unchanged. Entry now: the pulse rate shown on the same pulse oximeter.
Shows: 102 bpm
